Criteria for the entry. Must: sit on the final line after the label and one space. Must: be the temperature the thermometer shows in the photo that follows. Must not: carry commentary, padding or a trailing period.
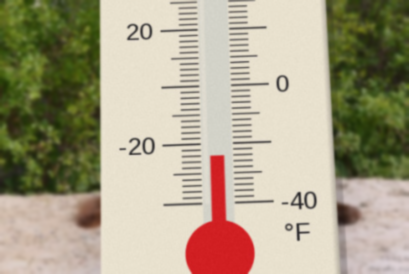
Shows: -24 °F
